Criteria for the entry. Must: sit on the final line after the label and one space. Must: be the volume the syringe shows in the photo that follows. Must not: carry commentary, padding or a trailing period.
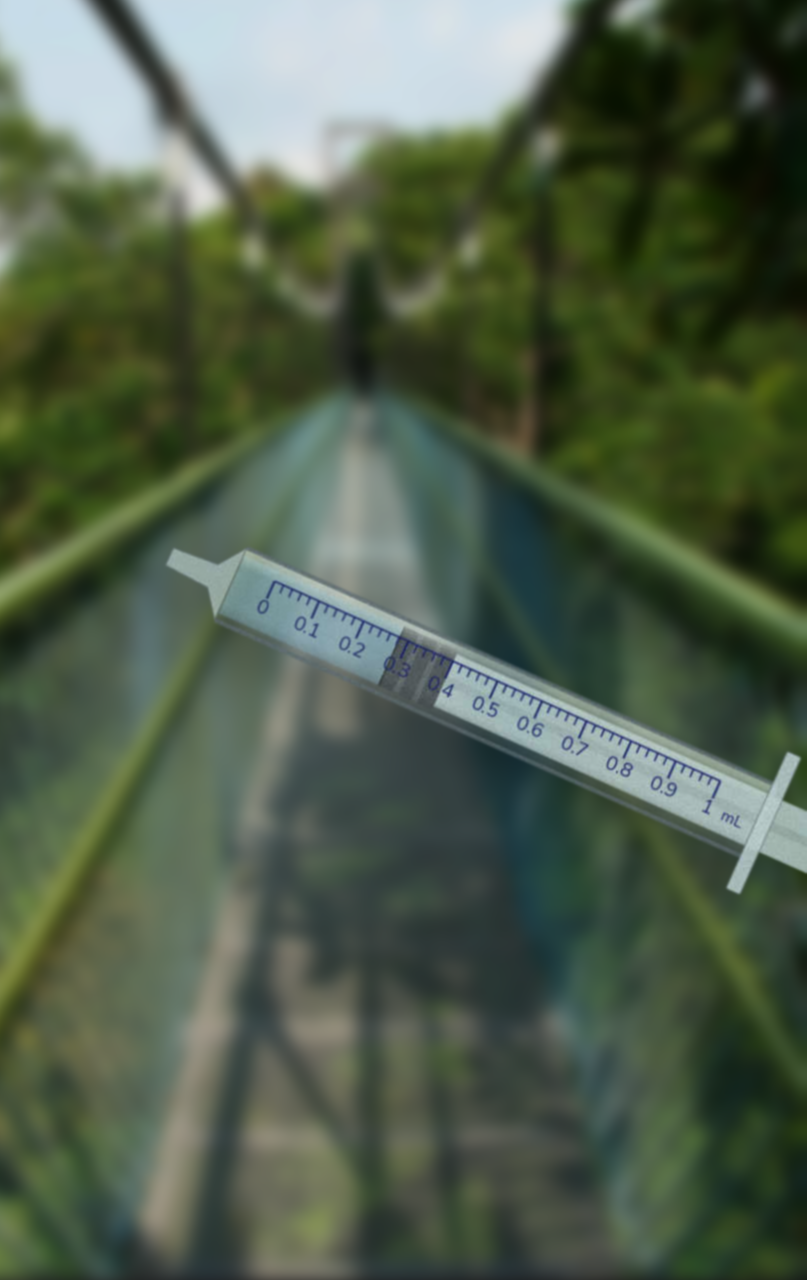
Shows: 0.28 mL
